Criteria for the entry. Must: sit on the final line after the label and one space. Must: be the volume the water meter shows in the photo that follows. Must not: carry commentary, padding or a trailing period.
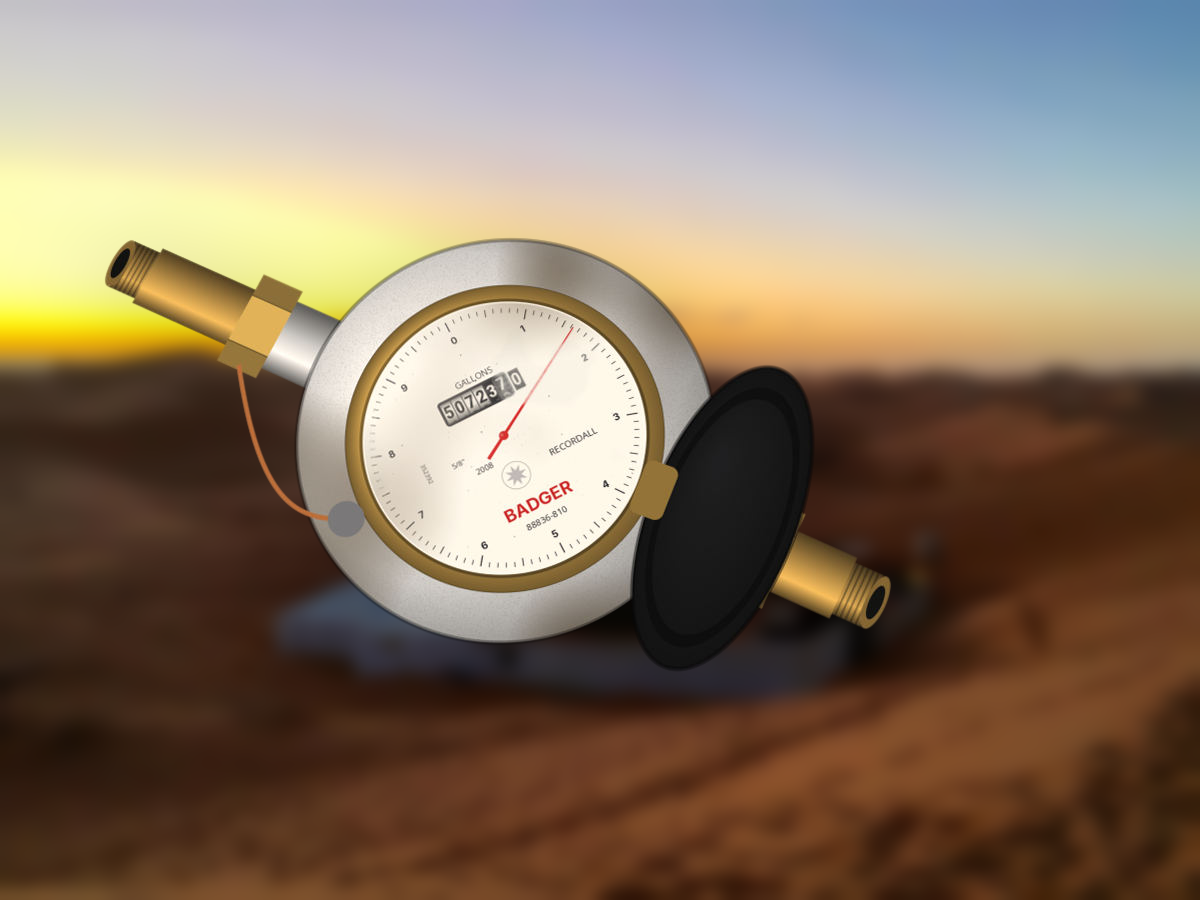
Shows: 5072371.6 gal
